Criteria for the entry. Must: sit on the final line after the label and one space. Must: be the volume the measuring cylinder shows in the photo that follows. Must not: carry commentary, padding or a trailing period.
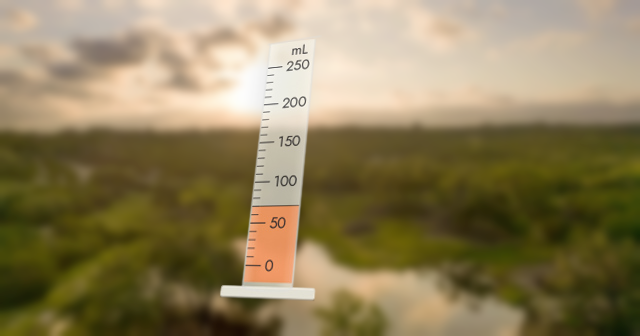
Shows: 70 mL
